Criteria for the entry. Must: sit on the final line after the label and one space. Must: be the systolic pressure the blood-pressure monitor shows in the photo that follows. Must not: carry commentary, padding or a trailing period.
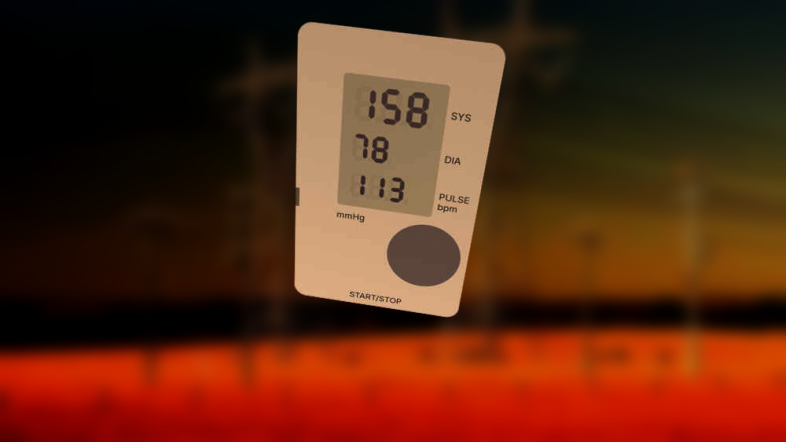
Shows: 158 mmHg
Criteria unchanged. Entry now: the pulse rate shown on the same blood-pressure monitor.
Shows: 113 bpm
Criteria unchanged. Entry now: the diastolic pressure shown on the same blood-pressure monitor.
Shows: 78 mmHg
